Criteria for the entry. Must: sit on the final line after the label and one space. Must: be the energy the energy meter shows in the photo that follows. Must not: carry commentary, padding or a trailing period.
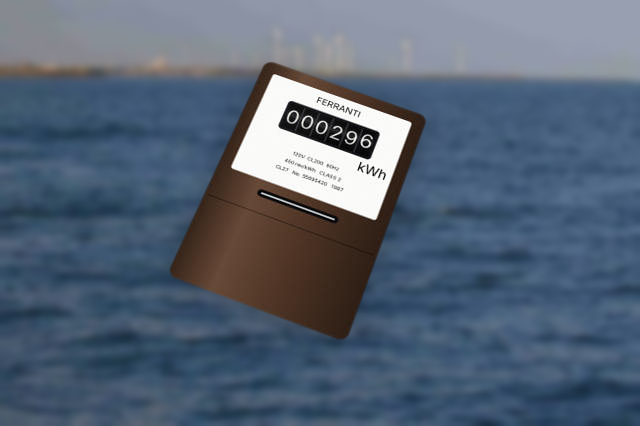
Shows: 296 kWh
